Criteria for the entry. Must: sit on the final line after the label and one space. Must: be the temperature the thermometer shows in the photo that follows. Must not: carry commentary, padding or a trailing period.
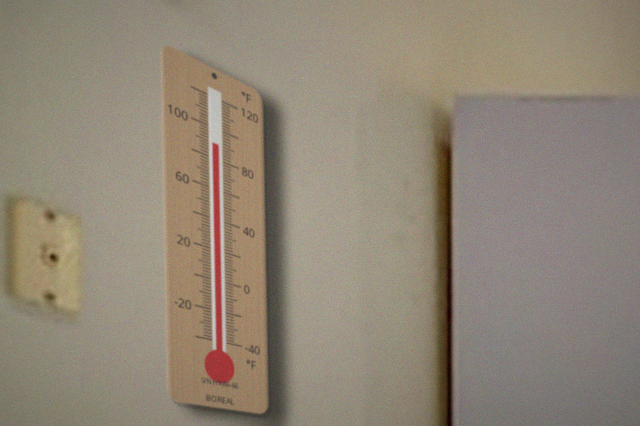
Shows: 90 °F
